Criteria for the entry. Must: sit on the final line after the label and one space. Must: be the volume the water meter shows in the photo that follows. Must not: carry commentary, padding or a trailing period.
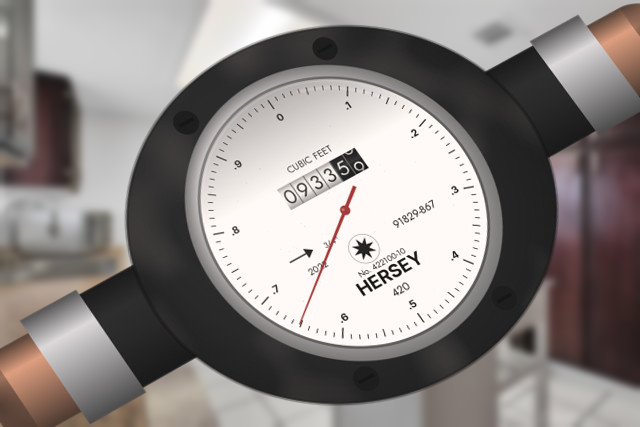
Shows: 93358.65 ft³
